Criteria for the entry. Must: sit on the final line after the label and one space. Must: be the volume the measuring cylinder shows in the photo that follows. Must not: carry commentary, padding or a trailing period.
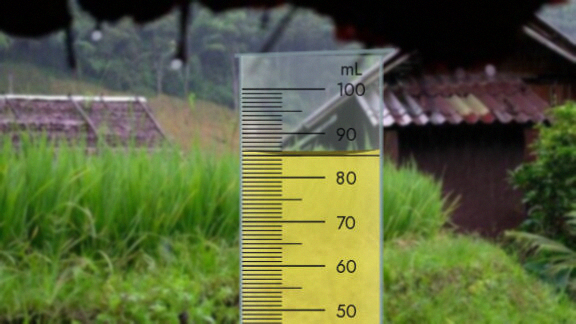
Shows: 85 mL
